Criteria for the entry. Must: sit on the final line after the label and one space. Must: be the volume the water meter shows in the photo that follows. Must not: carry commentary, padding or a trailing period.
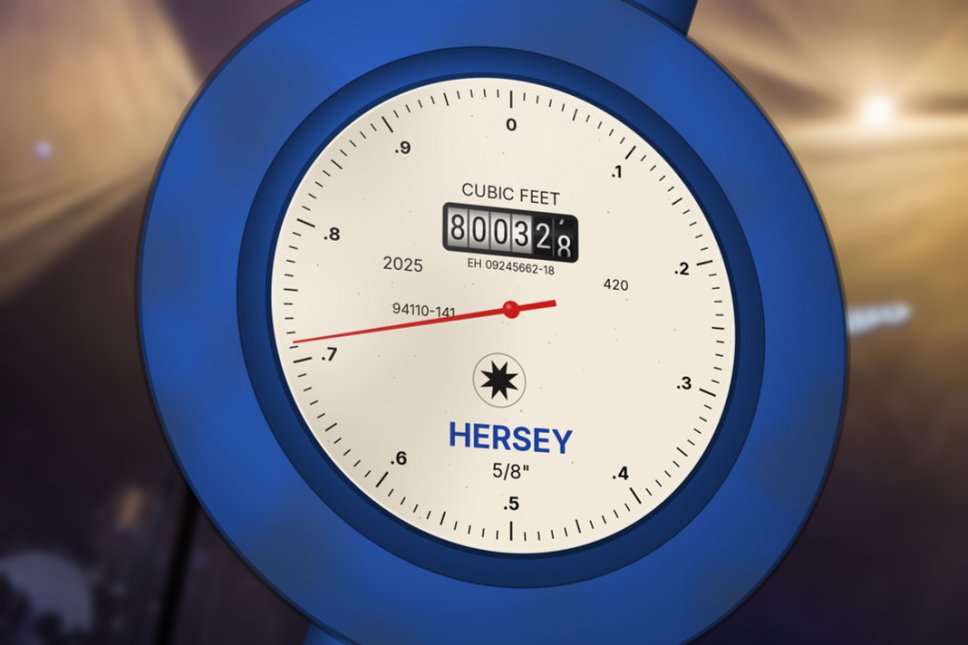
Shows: 800327.71 ft³
